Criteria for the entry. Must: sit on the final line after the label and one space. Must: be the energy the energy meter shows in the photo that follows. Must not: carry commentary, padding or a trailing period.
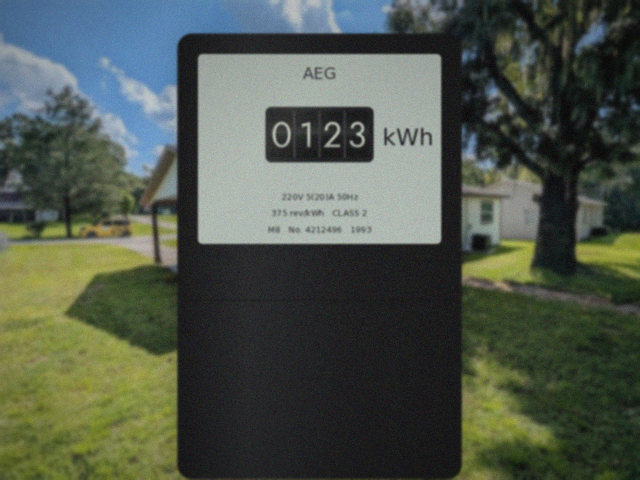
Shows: 123 kWh
